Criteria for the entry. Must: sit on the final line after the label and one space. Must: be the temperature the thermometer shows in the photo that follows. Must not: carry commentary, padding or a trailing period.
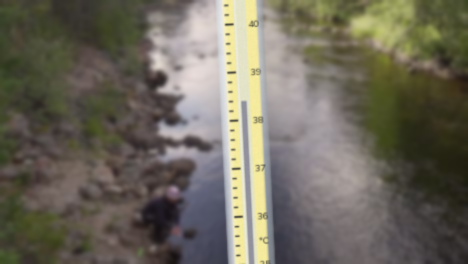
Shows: 38.4 °C
